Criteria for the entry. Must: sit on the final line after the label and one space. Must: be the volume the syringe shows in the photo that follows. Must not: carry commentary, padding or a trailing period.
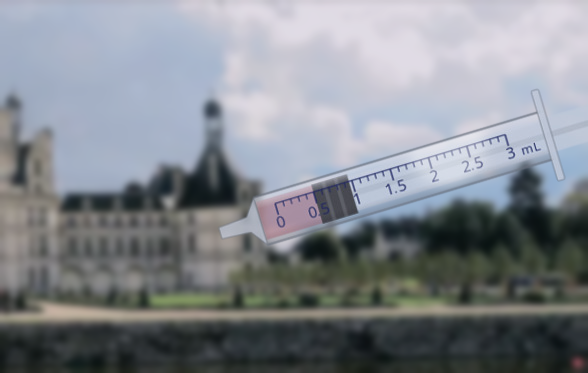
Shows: 0.5 mL
